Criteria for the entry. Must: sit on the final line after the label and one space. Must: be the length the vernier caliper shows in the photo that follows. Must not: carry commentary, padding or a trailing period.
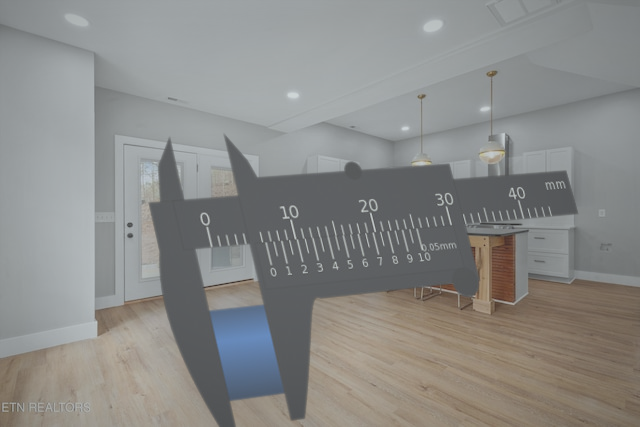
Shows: 6.4 mm
